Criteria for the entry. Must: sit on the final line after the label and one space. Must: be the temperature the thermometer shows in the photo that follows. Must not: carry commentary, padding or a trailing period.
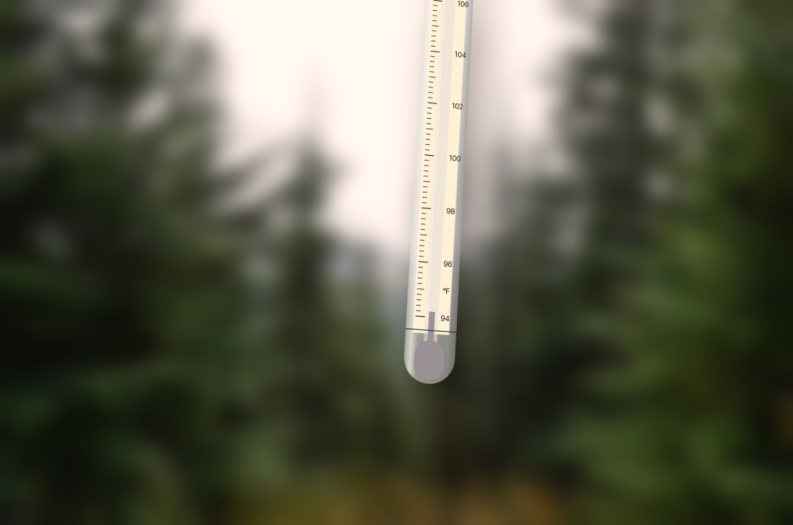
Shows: 94.2 °F
